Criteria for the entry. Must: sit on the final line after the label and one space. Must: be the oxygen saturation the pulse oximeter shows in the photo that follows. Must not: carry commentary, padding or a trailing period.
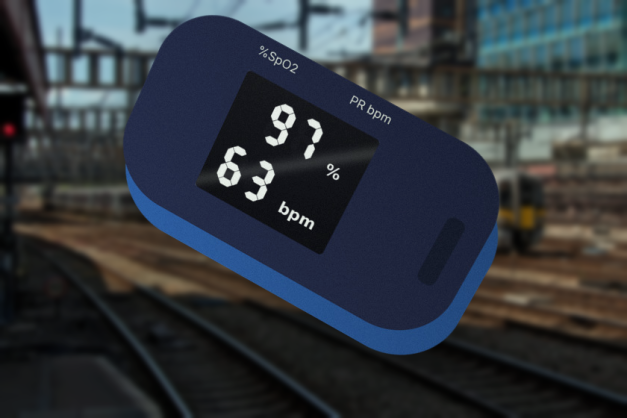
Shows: 97 %
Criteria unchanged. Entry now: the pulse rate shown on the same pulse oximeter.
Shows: 63 bpm
